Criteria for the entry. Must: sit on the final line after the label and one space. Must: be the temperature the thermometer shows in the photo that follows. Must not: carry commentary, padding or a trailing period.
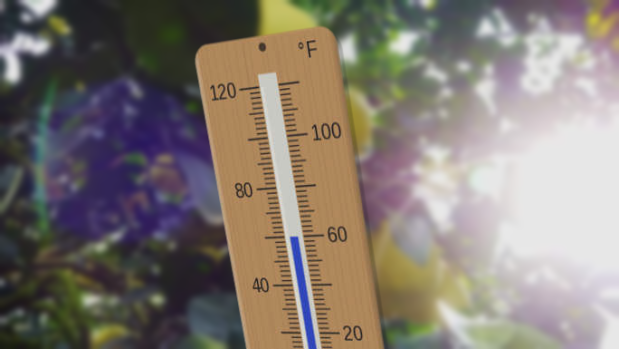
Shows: 60 °F
